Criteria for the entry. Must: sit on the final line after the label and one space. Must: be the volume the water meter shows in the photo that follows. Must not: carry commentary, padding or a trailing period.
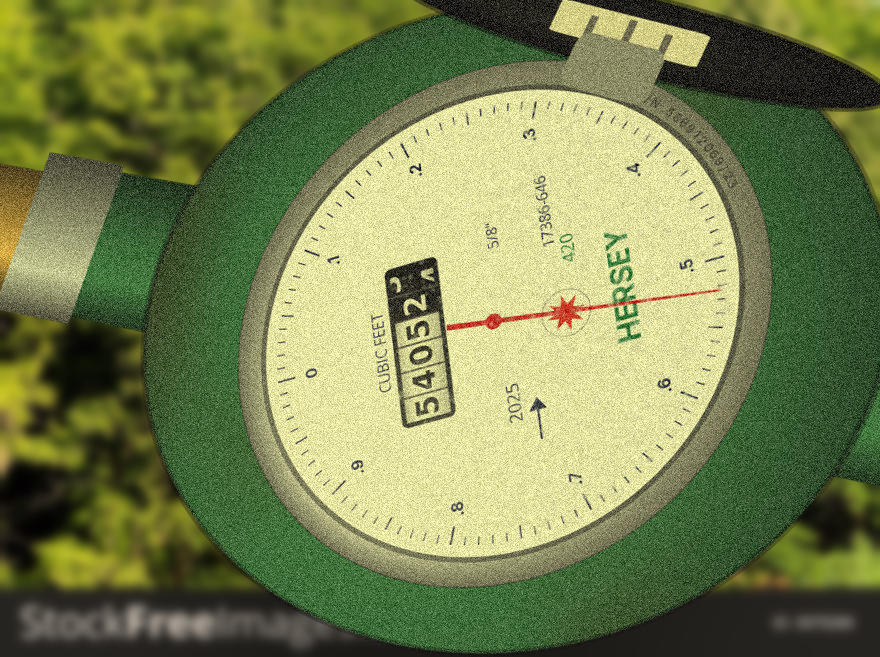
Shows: 540523.52 ft³
